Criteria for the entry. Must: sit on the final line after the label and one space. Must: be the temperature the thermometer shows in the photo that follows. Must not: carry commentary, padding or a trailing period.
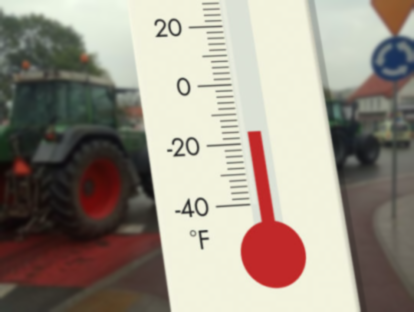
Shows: -16 °F
